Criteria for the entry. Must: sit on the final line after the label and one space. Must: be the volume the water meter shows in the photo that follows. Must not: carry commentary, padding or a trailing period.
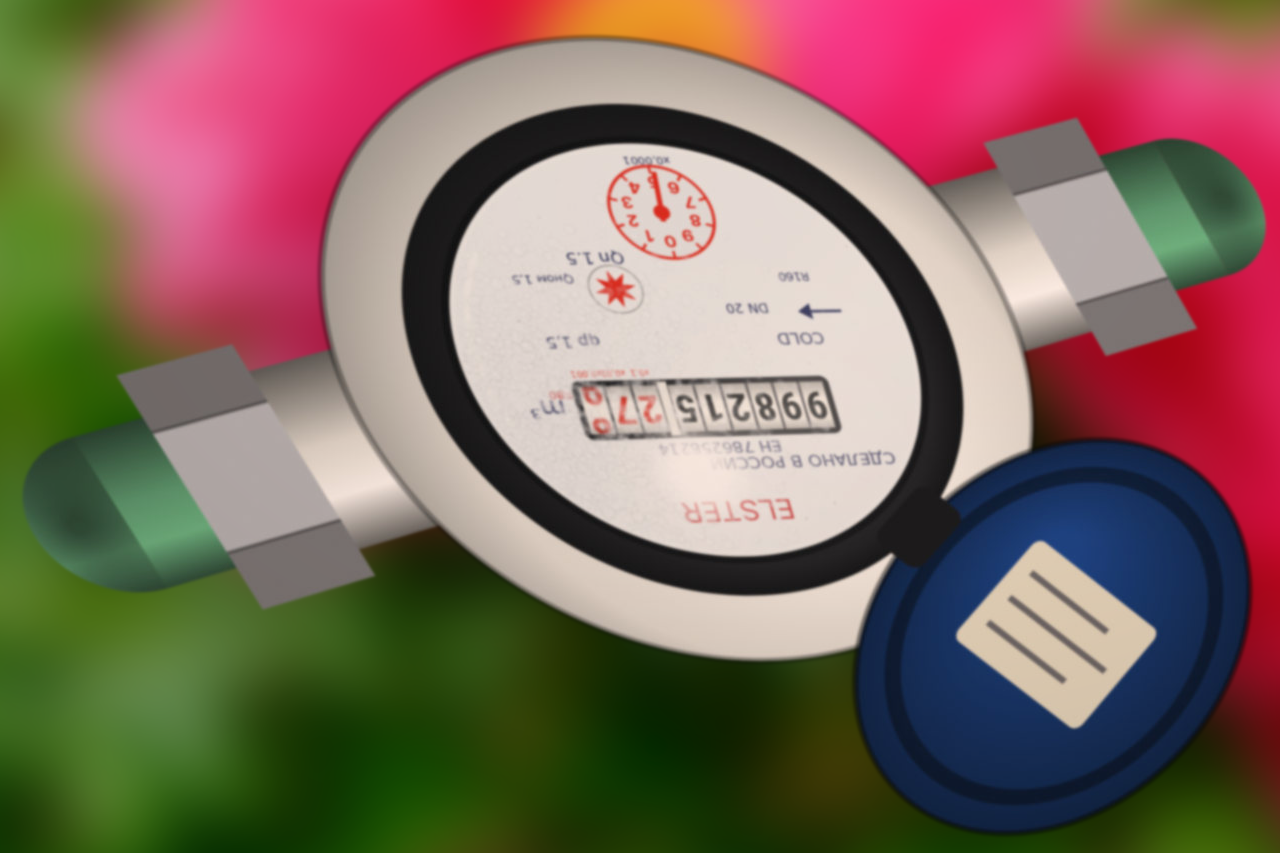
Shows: 998215.2785 m³
